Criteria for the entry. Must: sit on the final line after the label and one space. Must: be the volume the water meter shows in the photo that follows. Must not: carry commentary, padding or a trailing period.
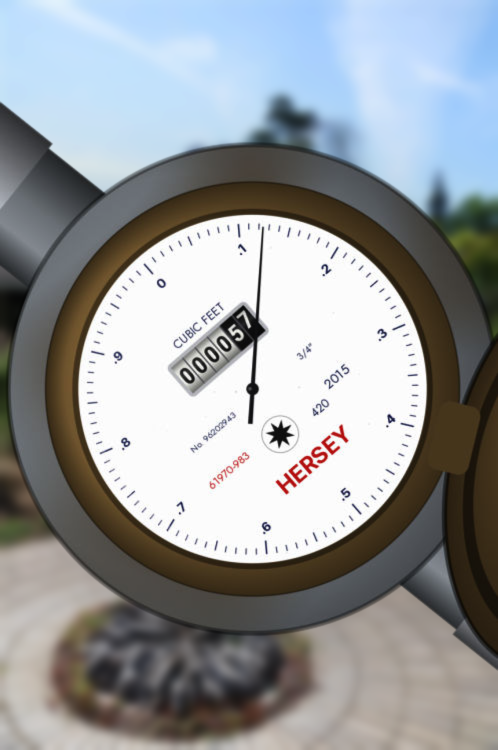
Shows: 57.12 ft³
